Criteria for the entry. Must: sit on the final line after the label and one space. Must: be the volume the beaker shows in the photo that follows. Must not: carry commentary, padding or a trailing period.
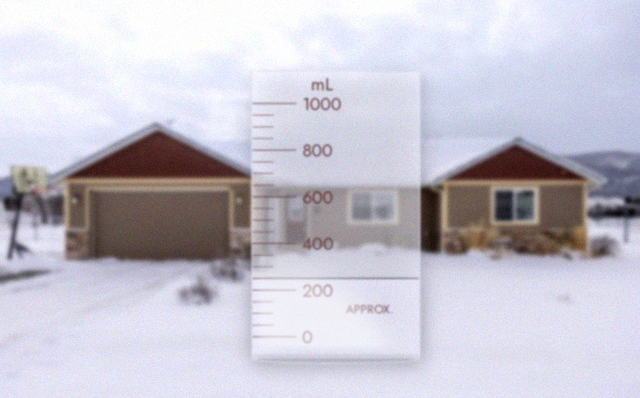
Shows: 250 mL
